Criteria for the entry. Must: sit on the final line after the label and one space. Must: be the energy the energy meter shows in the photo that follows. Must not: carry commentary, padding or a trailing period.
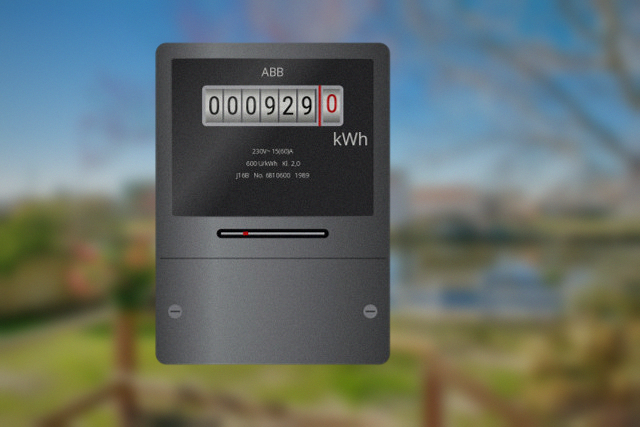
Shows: 929.0 kWh
